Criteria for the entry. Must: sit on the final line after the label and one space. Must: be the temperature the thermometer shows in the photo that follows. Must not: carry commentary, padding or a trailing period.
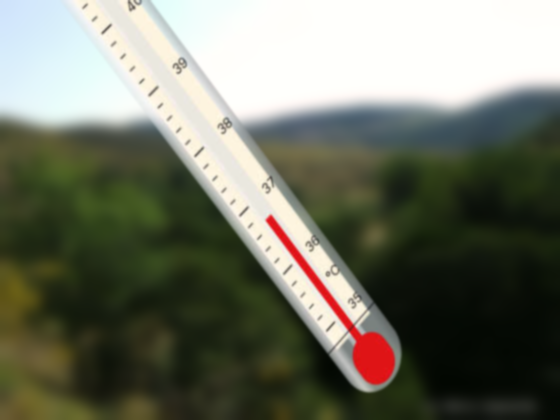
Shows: 36.7 °C
